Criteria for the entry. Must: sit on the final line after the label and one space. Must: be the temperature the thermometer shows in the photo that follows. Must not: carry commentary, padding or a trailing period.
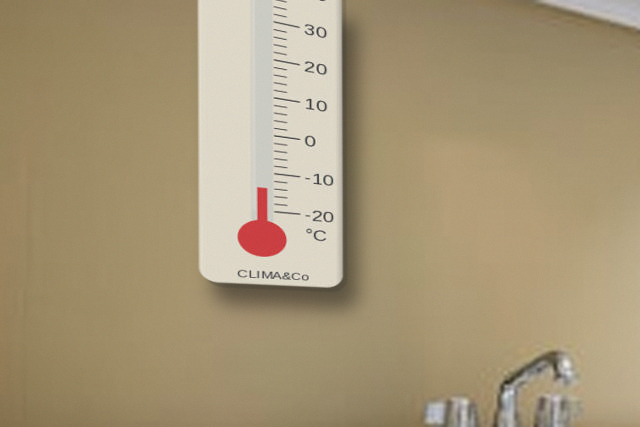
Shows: -14 °C
